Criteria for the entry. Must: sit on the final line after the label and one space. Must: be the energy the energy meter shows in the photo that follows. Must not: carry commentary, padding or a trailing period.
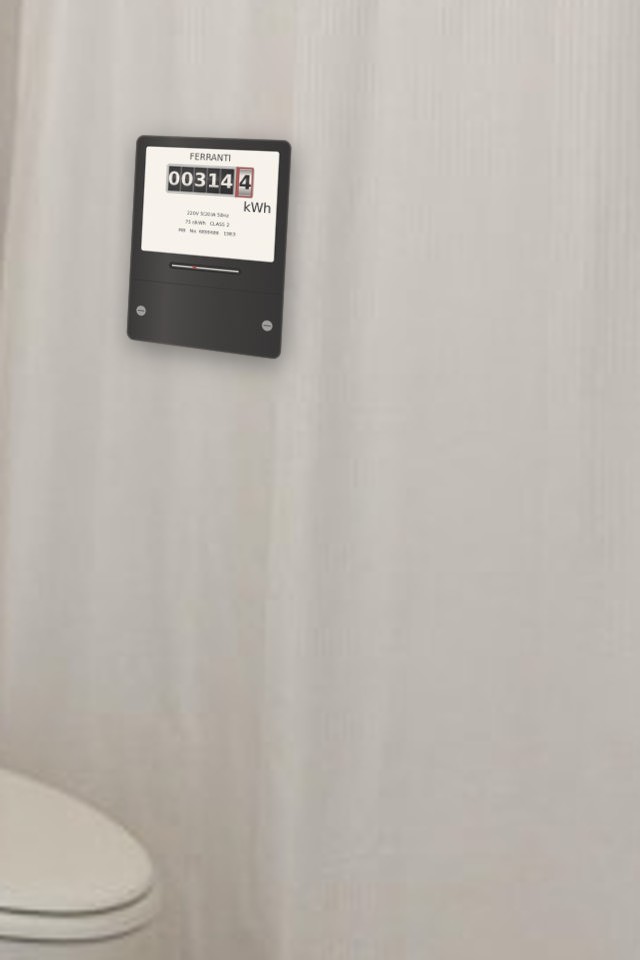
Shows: 314.4 kWh
